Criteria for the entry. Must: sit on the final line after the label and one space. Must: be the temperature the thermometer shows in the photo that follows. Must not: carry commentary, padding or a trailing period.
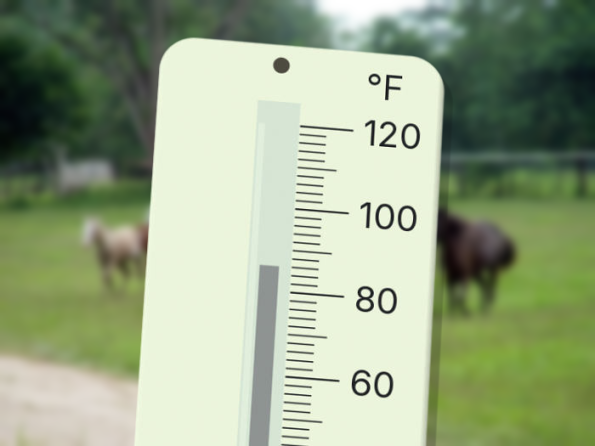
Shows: 86 °F
